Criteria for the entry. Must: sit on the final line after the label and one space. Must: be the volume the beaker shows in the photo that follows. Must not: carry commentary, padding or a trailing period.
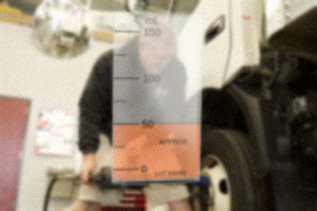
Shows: 50 mL
